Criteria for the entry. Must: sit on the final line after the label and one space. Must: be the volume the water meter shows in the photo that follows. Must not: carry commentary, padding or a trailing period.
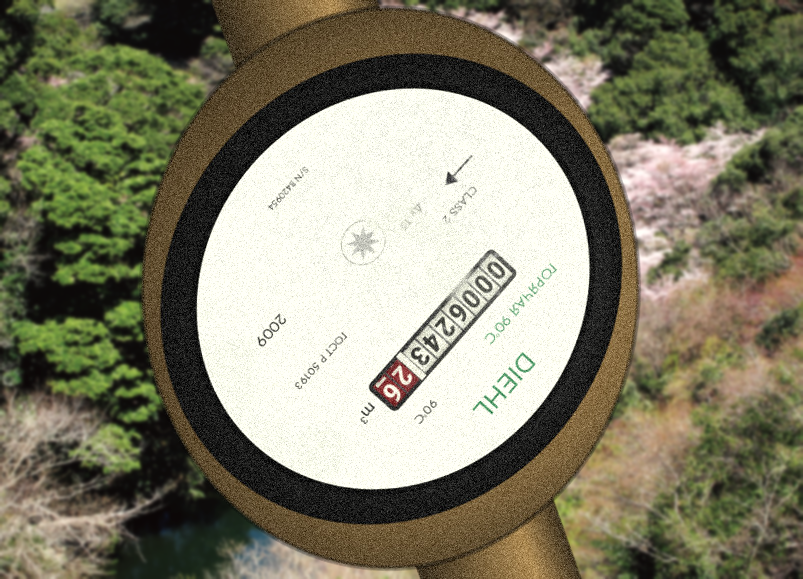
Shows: 6243.26 m³
